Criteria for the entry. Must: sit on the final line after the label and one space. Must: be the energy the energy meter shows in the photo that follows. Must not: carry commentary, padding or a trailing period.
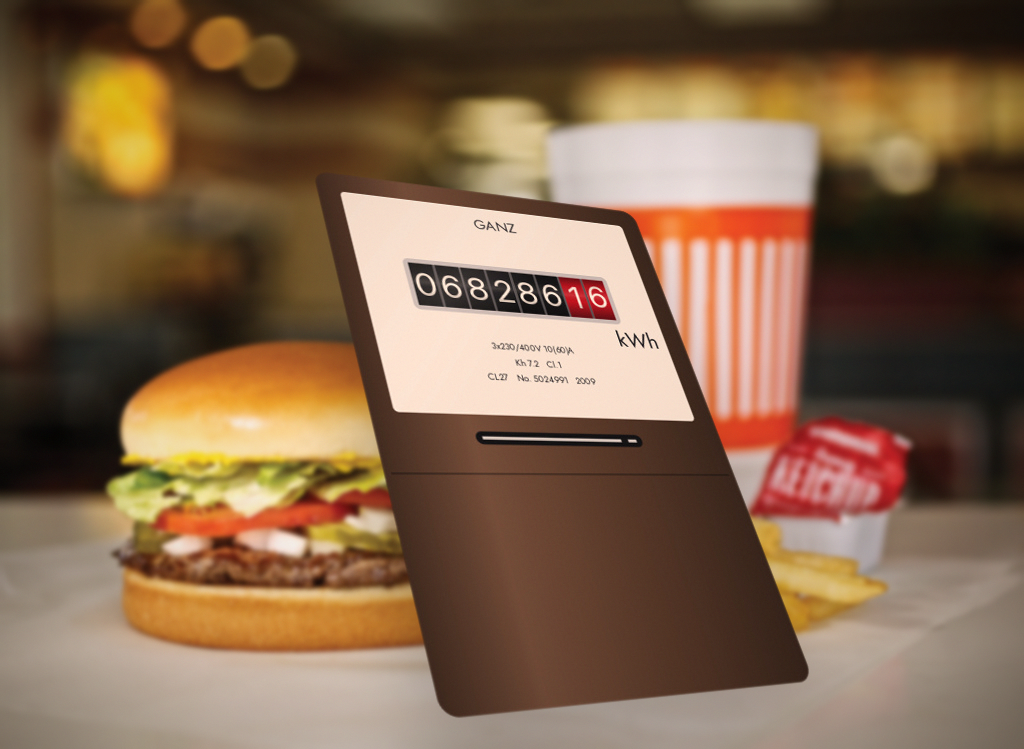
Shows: 68286.16 kWh
